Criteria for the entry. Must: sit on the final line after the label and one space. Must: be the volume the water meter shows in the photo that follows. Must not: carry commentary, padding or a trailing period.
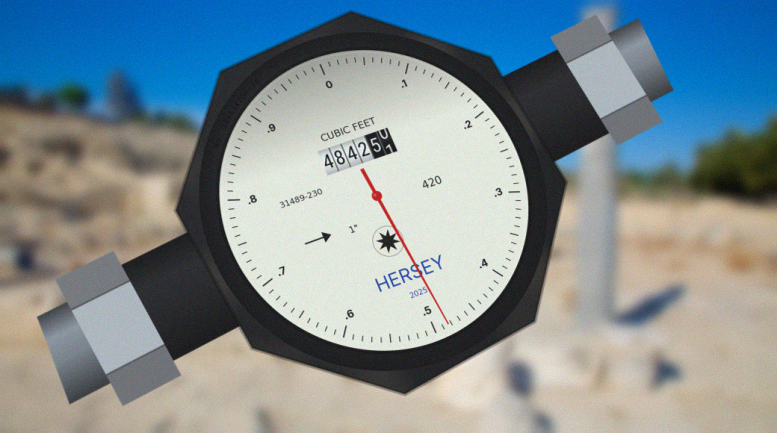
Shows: 484250.48 ft³
